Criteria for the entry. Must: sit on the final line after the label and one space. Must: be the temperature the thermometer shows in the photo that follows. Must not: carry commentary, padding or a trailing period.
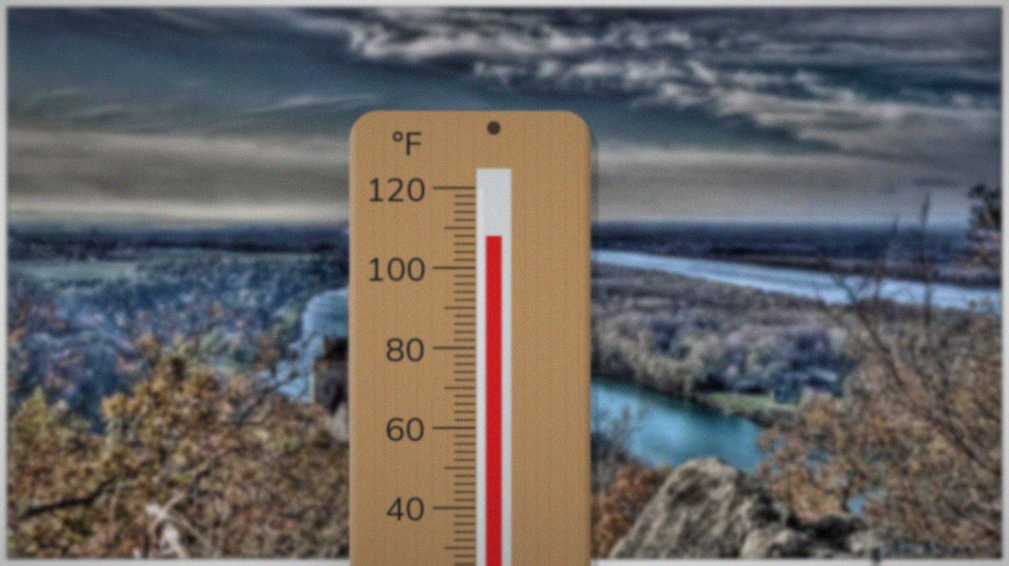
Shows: 108 °F
